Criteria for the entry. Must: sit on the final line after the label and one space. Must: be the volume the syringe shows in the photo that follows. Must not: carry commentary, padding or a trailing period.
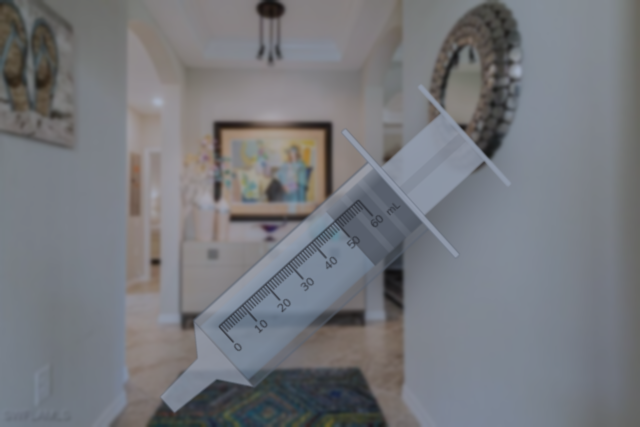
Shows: 50 mL
